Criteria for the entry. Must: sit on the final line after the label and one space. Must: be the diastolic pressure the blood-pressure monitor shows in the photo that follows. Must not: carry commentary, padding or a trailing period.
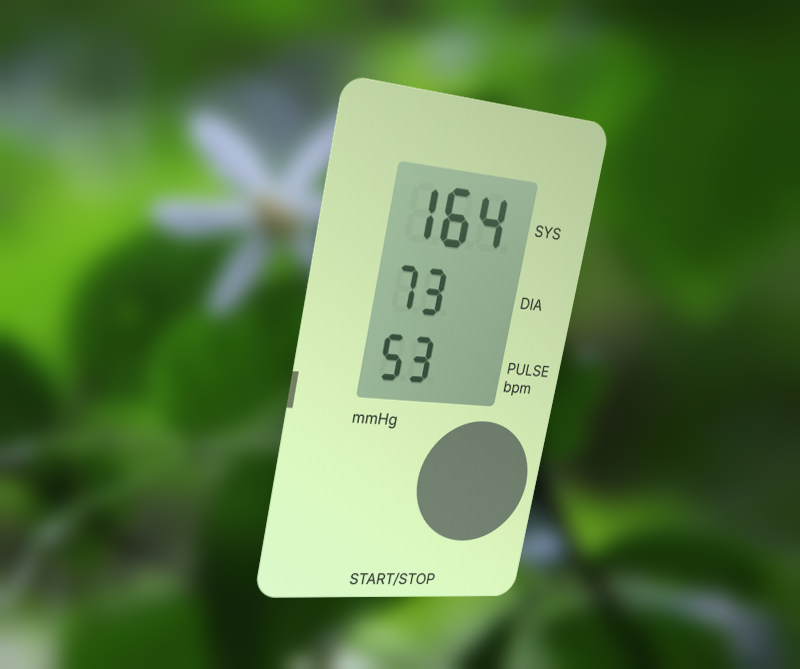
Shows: 73 mmHg
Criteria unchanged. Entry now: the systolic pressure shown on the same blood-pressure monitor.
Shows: 164 mmHg
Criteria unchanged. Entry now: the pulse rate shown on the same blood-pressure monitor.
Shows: 53 bpm
